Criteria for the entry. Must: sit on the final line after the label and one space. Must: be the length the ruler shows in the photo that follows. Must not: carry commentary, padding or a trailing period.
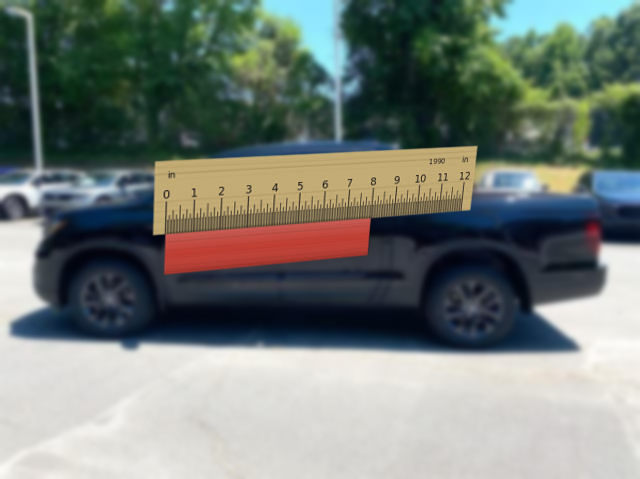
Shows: 8 in
